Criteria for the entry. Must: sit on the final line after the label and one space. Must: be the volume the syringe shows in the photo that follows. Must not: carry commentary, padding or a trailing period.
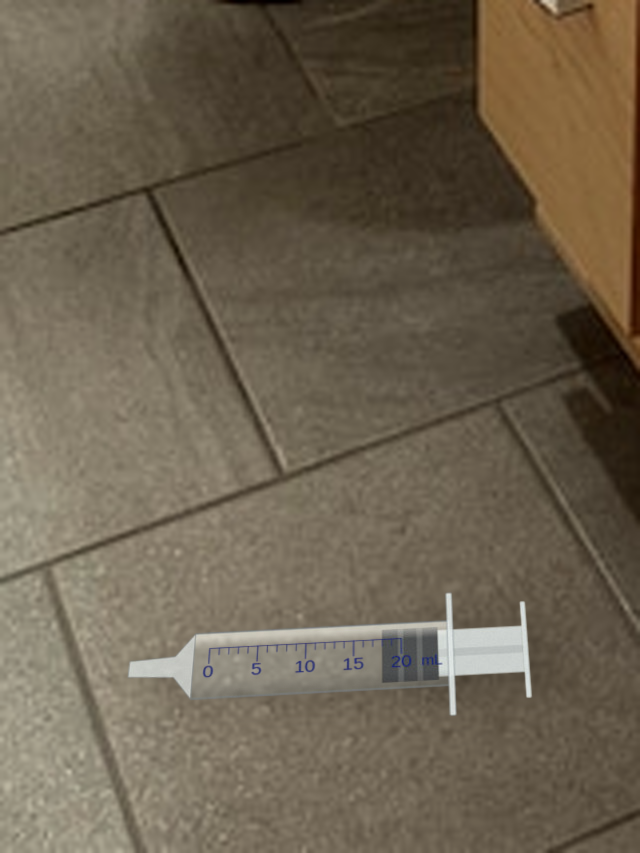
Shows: 18 mL
